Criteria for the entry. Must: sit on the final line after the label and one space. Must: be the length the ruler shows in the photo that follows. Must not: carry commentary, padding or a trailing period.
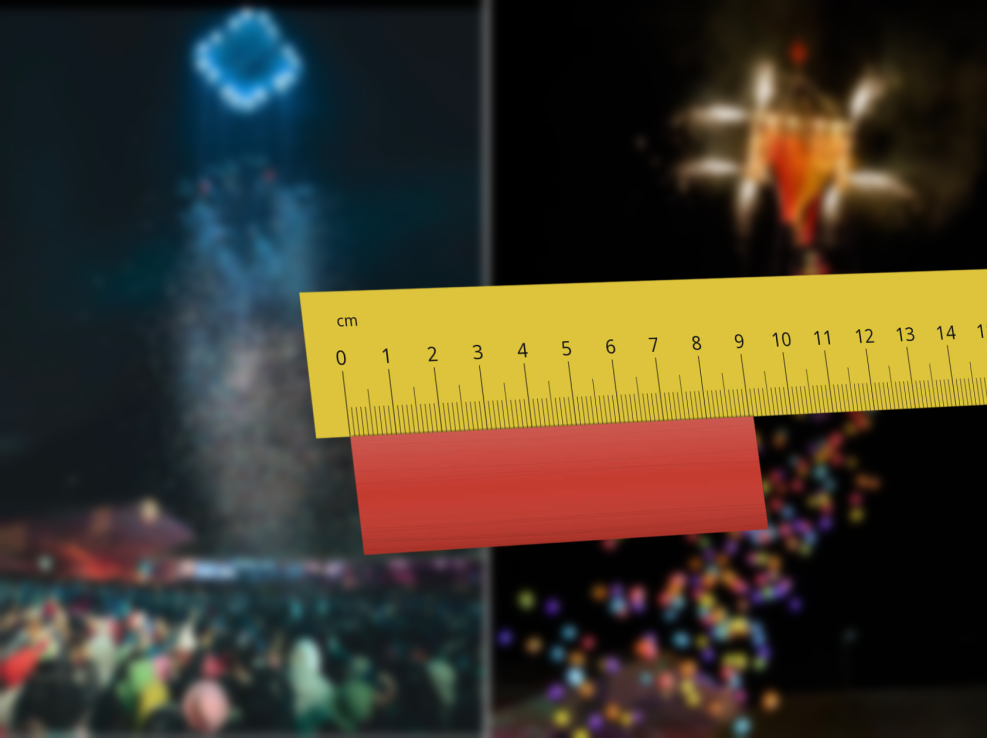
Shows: 9.1 cm
